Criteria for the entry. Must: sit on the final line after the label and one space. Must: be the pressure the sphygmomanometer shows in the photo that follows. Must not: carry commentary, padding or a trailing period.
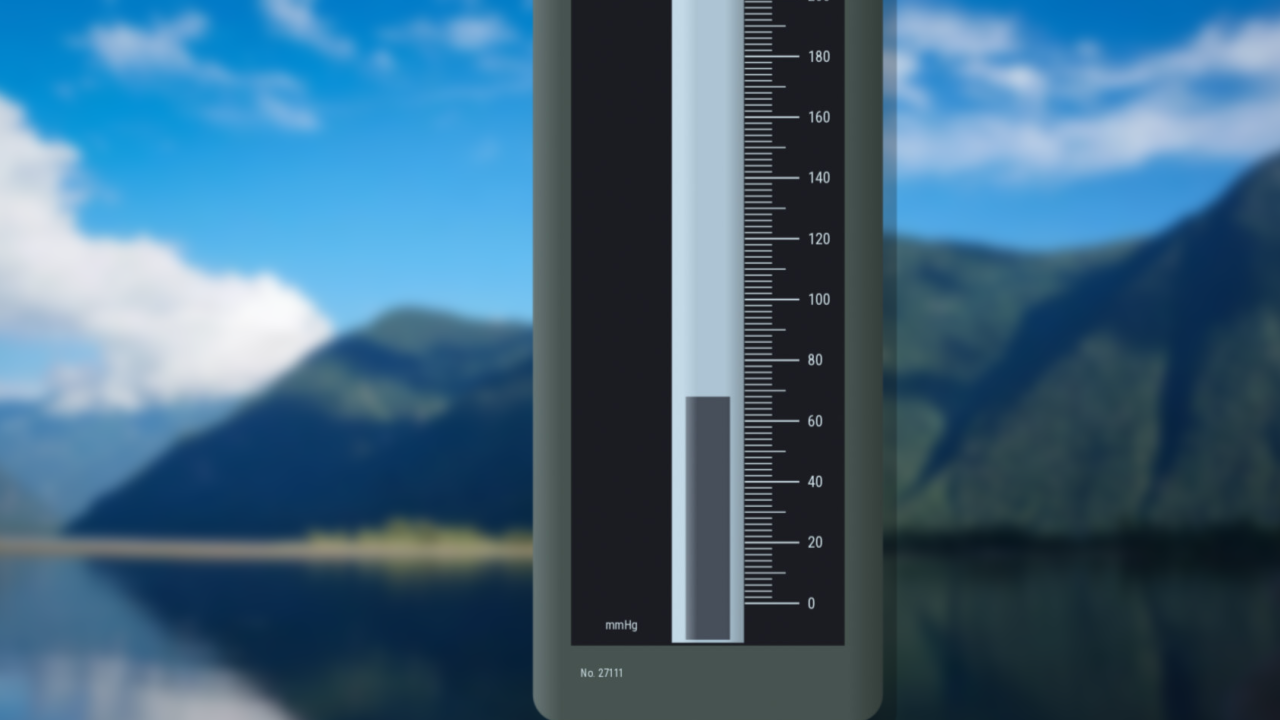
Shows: 68 mmHg
